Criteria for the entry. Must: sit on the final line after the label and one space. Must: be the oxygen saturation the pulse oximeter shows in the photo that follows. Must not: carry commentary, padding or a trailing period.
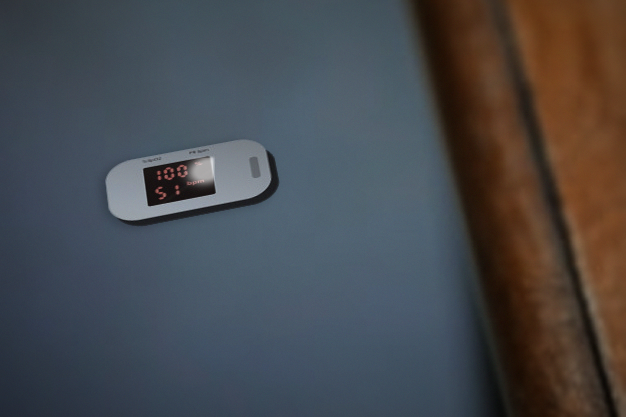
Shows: 100 %
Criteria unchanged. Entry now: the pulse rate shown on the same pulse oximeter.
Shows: 51 bpm
